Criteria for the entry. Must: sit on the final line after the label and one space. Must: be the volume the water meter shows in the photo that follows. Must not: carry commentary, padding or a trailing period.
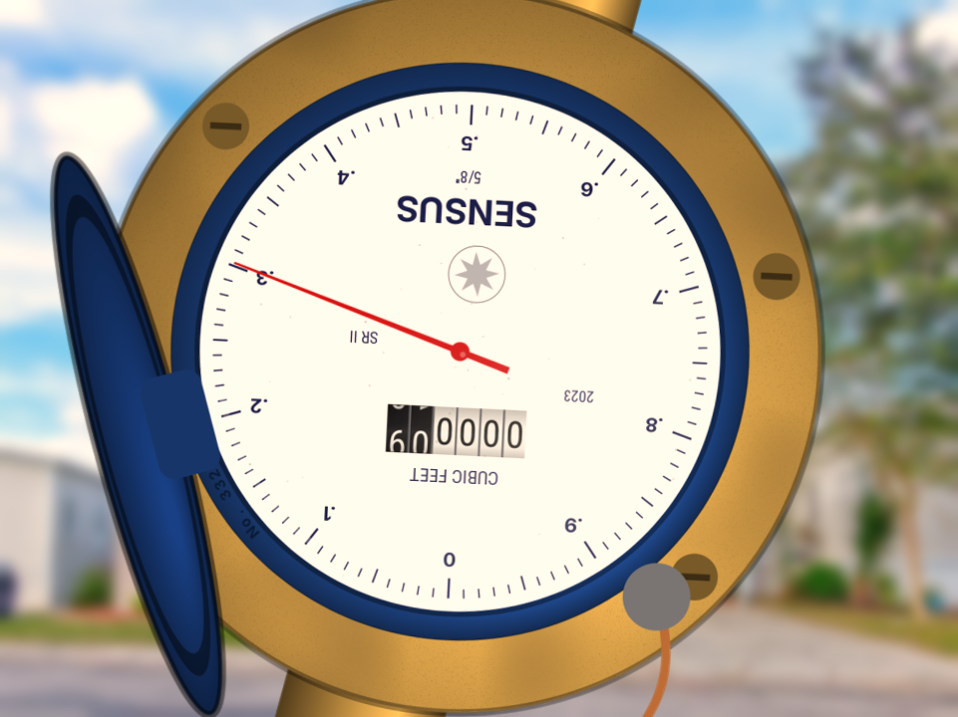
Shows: 9.30 ft³
